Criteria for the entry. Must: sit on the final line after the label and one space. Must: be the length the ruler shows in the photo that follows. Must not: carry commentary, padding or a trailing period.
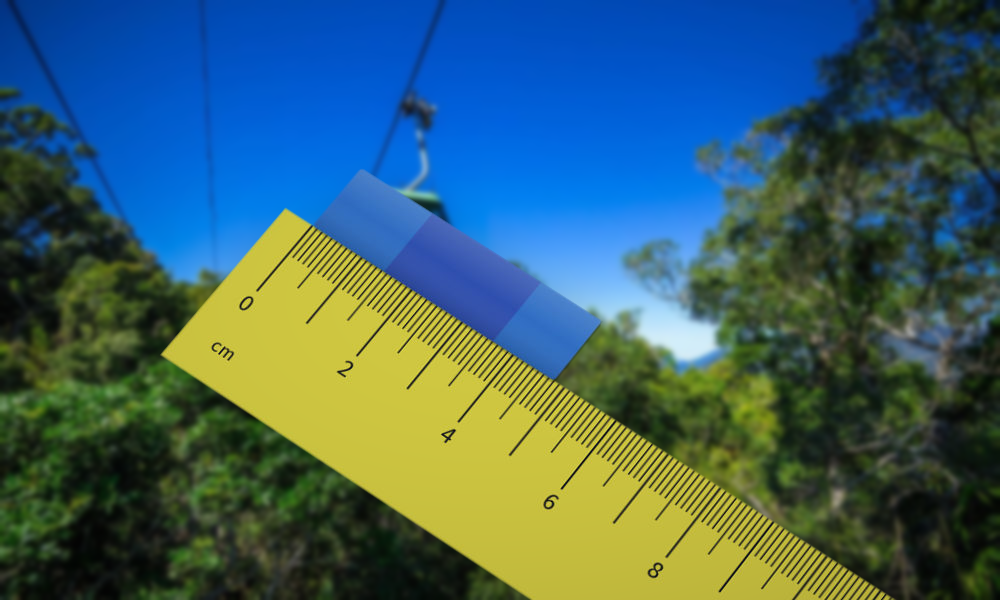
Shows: 4.8 cm
